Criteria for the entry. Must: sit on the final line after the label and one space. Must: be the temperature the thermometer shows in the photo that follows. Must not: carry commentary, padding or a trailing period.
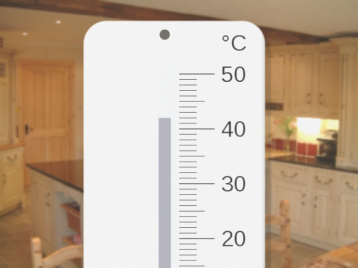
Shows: 42 °C
